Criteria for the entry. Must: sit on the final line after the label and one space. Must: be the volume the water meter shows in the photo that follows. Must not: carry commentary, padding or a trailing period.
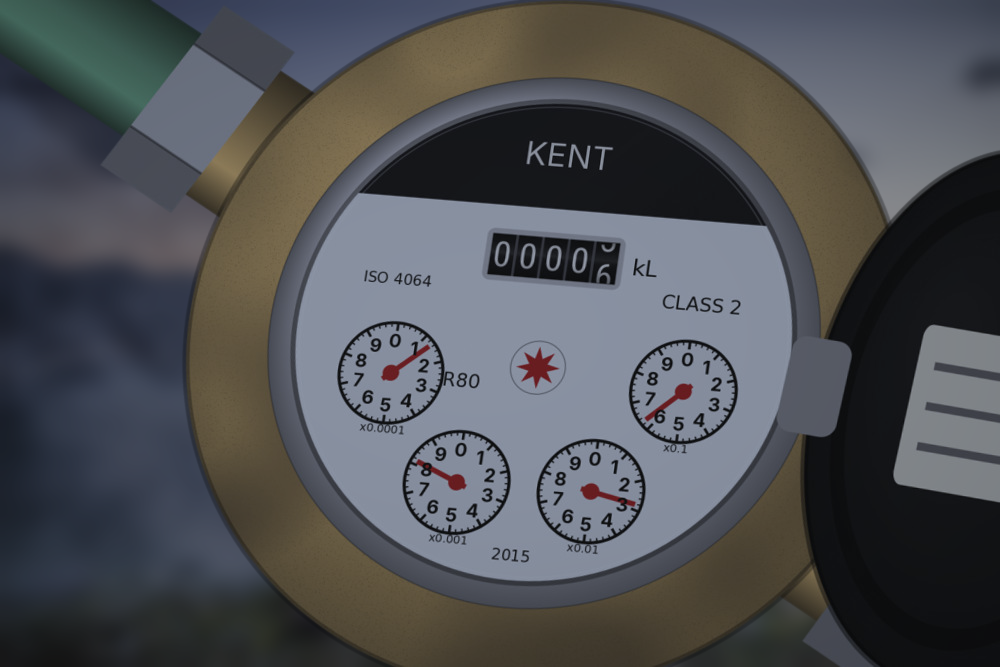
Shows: 5.6281 kL
